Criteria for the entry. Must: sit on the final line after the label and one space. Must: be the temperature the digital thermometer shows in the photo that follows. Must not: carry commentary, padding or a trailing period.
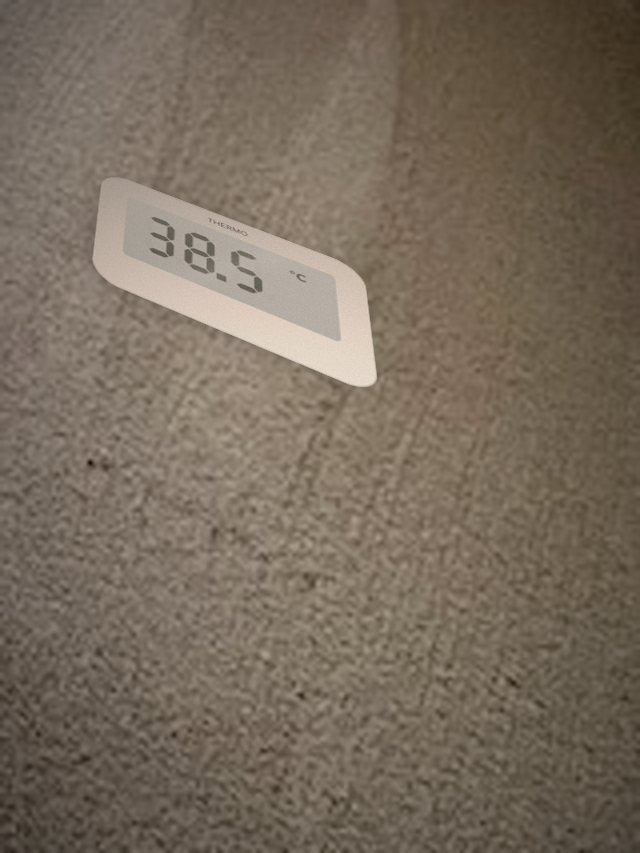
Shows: 38.5 °C
